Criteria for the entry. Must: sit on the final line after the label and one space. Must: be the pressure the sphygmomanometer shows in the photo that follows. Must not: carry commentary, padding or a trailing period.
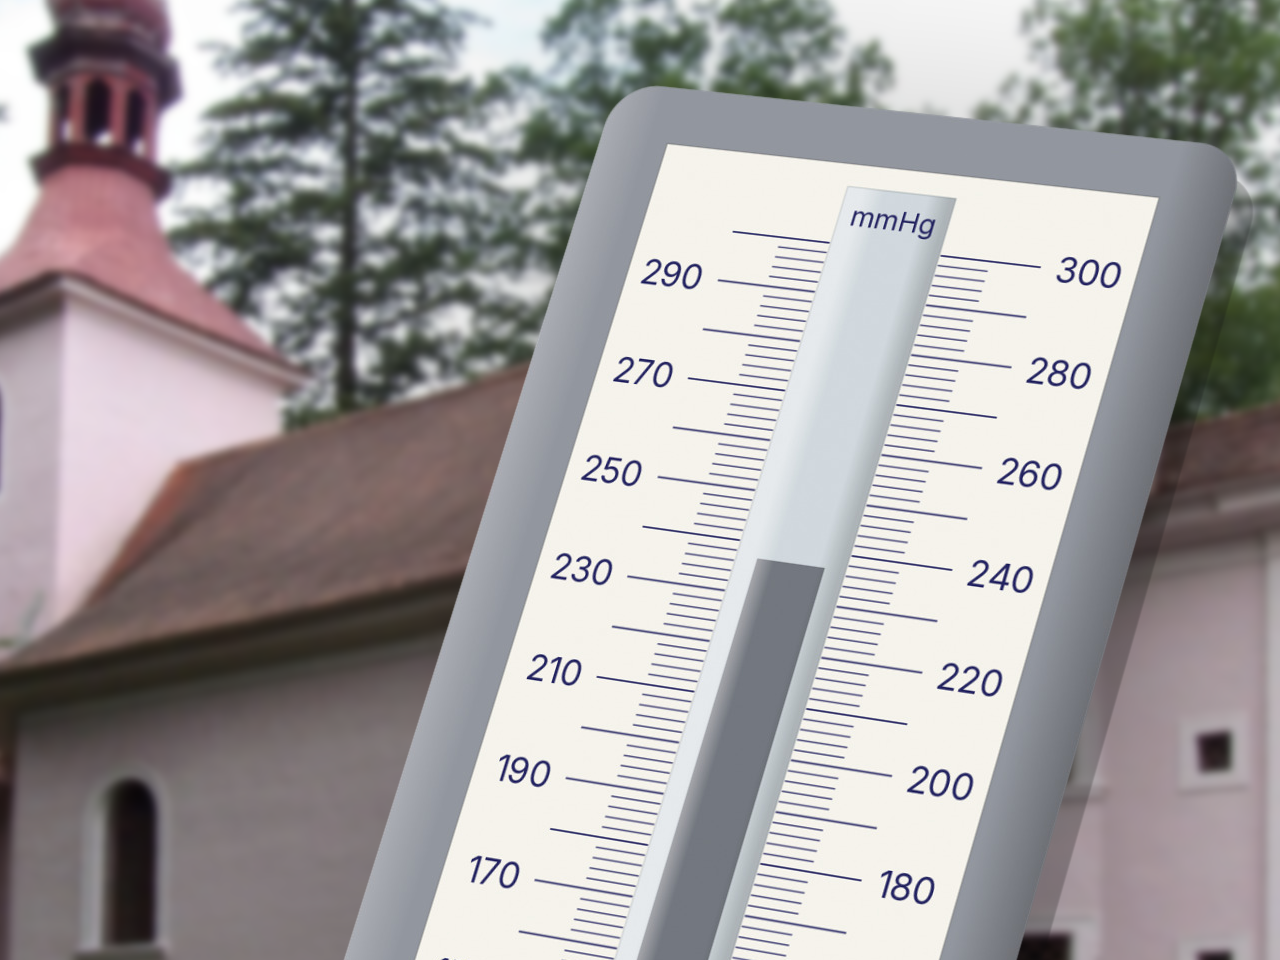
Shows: 237 mmHg
